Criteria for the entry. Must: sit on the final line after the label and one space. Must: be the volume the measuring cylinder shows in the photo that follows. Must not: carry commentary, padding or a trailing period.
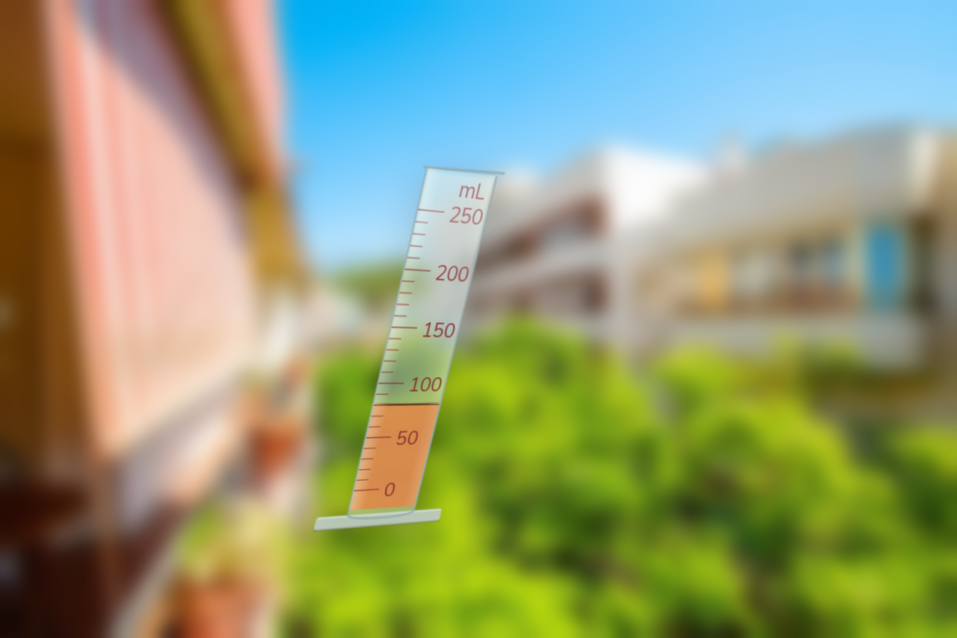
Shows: 80 mL
